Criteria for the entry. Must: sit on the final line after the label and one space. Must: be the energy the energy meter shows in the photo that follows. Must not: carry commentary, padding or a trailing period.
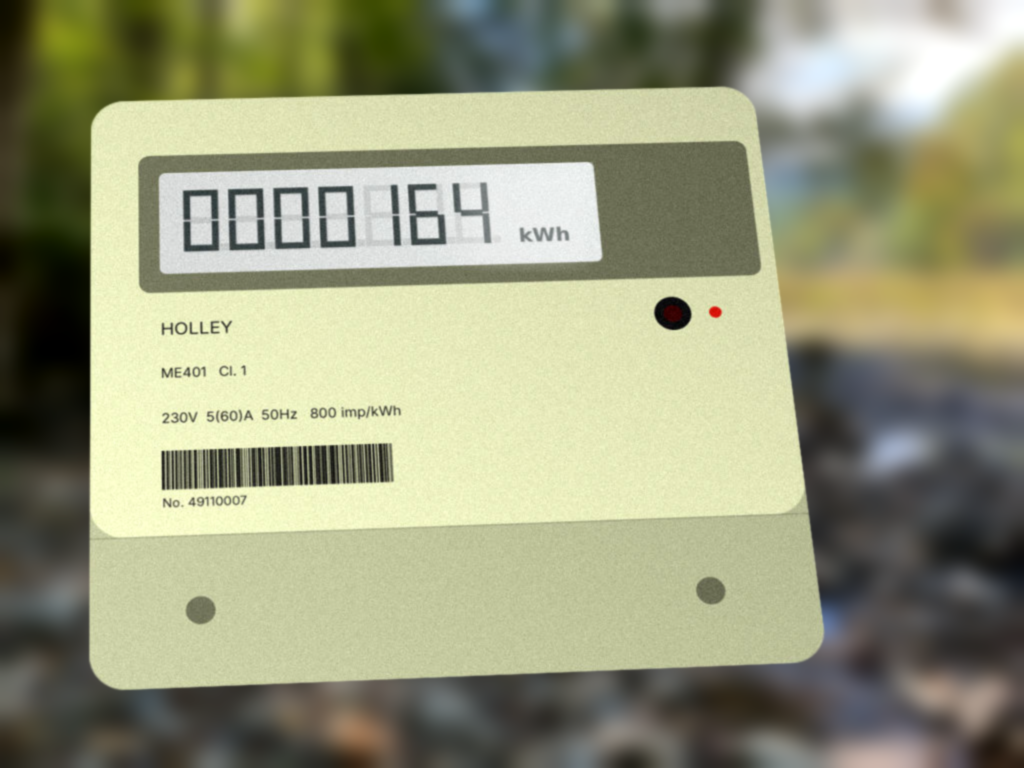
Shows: 164 kWh
